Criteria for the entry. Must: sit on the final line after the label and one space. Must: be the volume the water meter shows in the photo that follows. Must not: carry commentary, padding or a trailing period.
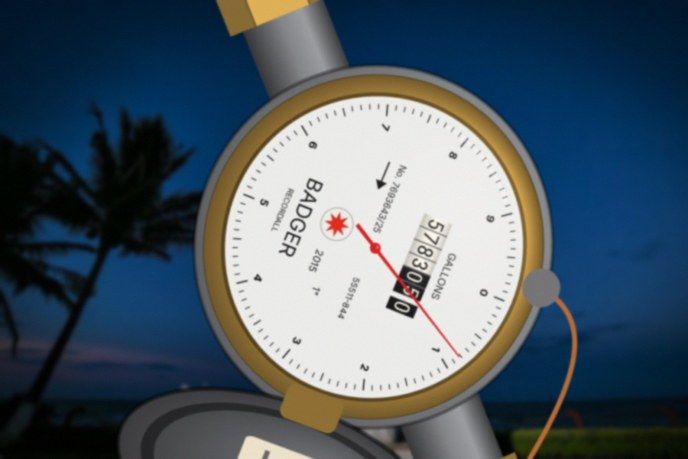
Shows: 5783050.8 gal
